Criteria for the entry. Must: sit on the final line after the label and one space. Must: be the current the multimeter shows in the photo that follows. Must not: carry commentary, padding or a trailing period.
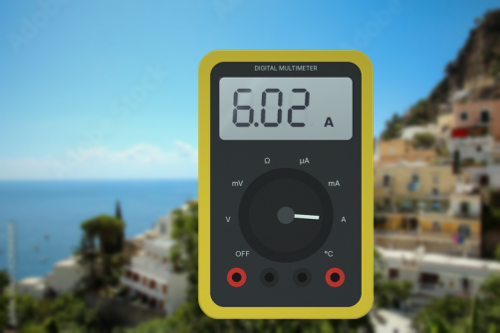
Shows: 6.02 A
